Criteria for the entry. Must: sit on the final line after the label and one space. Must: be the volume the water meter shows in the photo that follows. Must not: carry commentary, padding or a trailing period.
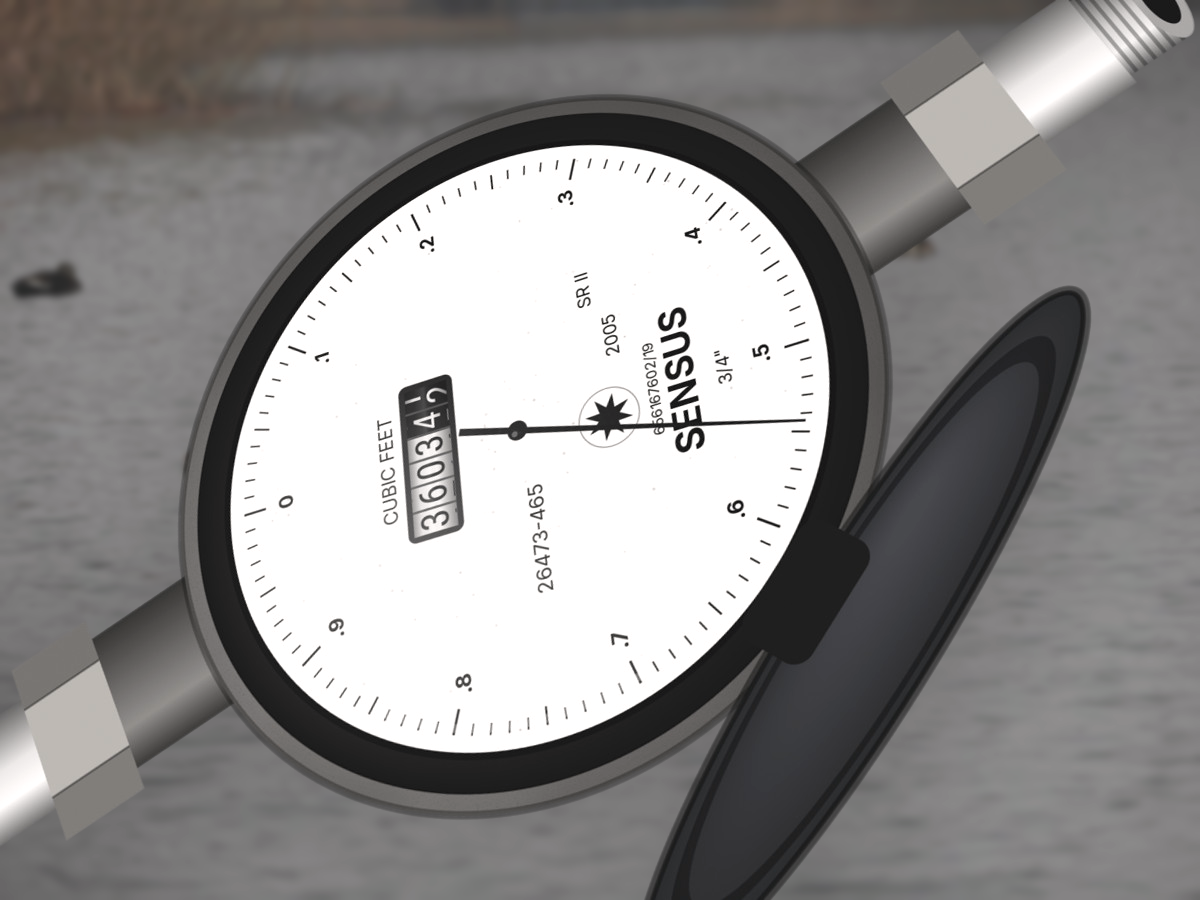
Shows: 360341.54 ft³
